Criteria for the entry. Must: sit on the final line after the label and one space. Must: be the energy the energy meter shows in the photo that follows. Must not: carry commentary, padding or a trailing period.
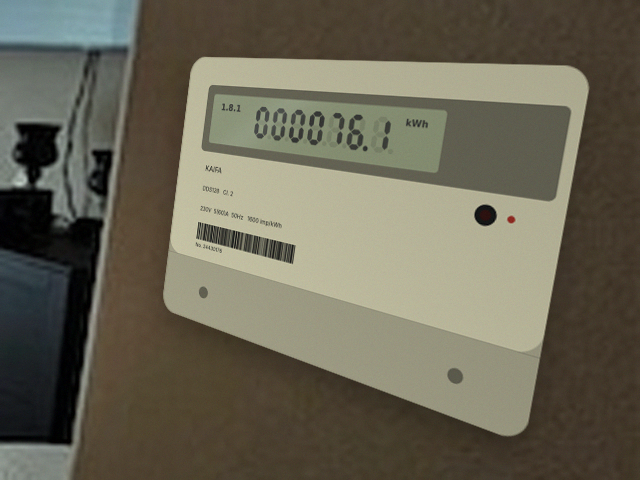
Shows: 76.1 kWh
